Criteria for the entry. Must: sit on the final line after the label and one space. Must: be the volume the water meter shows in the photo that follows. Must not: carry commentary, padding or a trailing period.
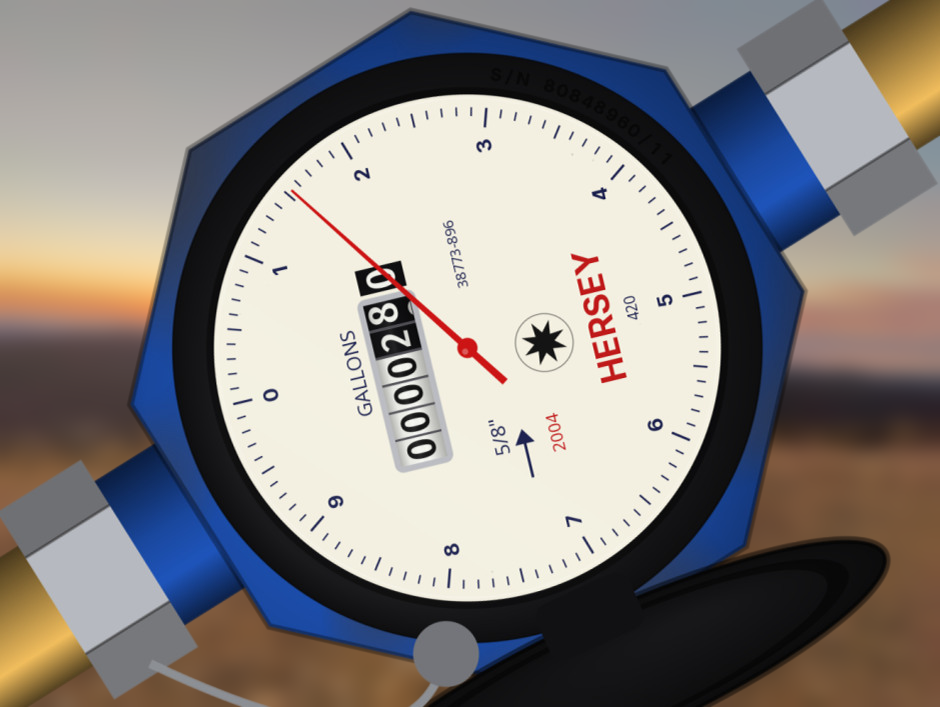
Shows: 281.5 gal
